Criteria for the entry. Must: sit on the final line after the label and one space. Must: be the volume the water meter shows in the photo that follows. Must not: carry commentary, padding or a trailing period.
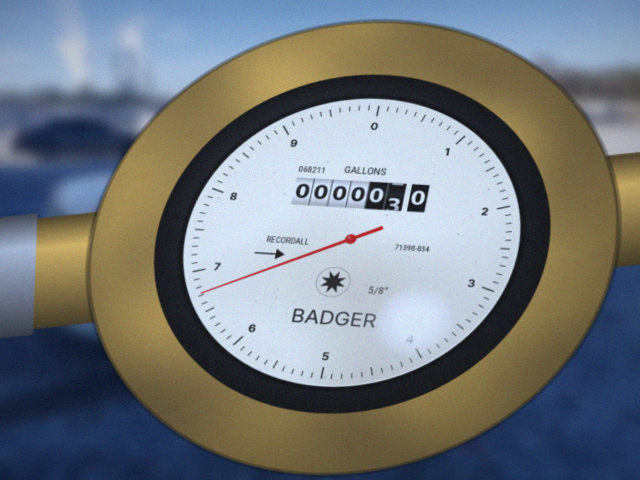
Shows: 26.7 gal
